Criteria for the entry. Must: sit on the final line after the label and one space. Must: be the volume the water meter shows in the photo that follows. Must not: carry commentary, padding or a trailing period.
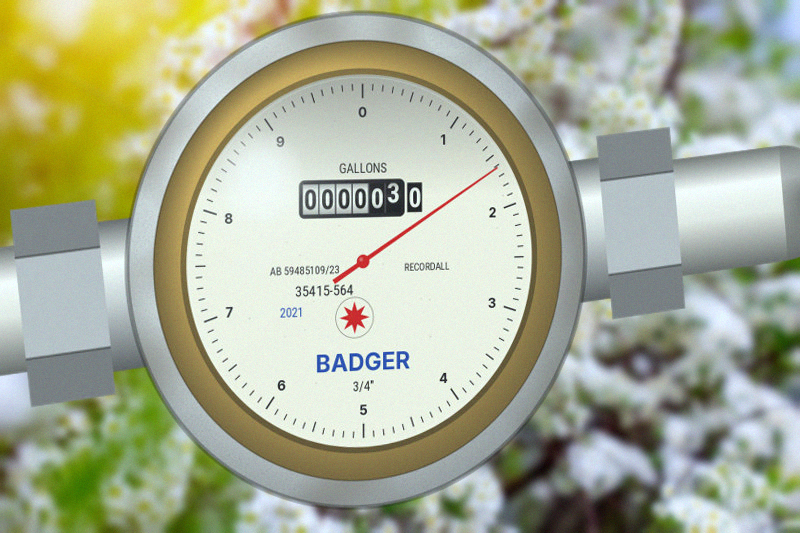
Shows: 31.6 gal
